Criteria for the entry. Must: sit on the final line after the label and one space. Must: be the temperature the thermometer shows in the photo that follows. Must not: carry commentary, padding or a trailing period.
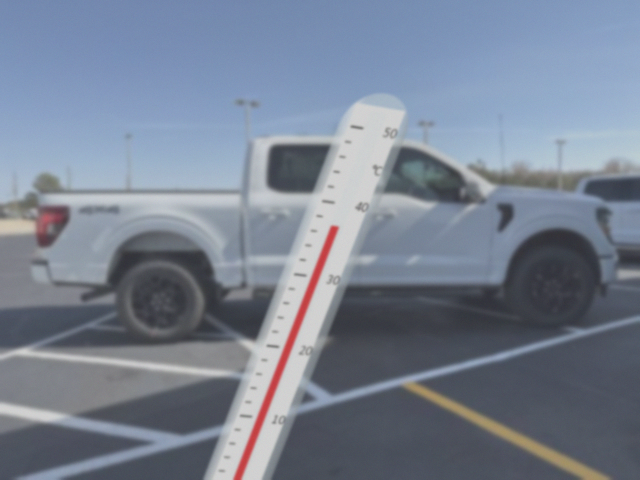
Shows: 37 °C
